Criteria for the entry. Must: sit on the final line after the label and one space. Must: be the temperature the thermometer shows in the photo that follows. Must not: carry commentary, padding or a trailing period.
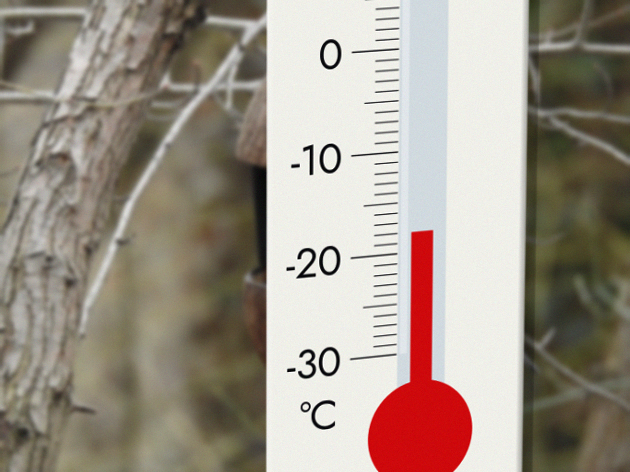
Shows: -18 °C
